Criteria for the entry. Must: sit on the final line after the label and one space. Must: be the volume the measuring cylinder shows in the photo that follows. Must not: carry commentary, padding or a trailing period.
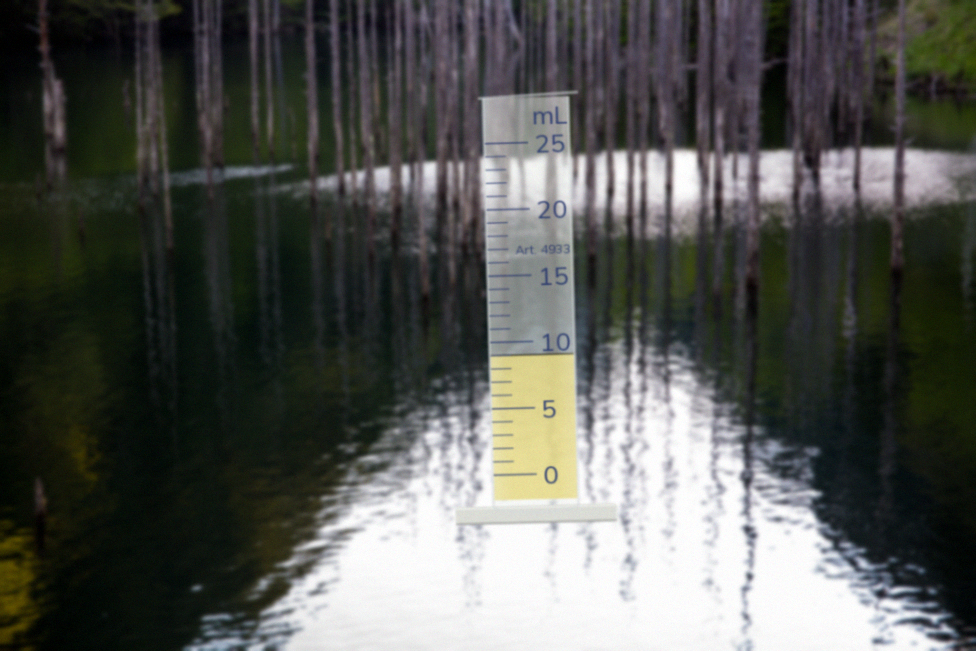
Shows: 9 mL
